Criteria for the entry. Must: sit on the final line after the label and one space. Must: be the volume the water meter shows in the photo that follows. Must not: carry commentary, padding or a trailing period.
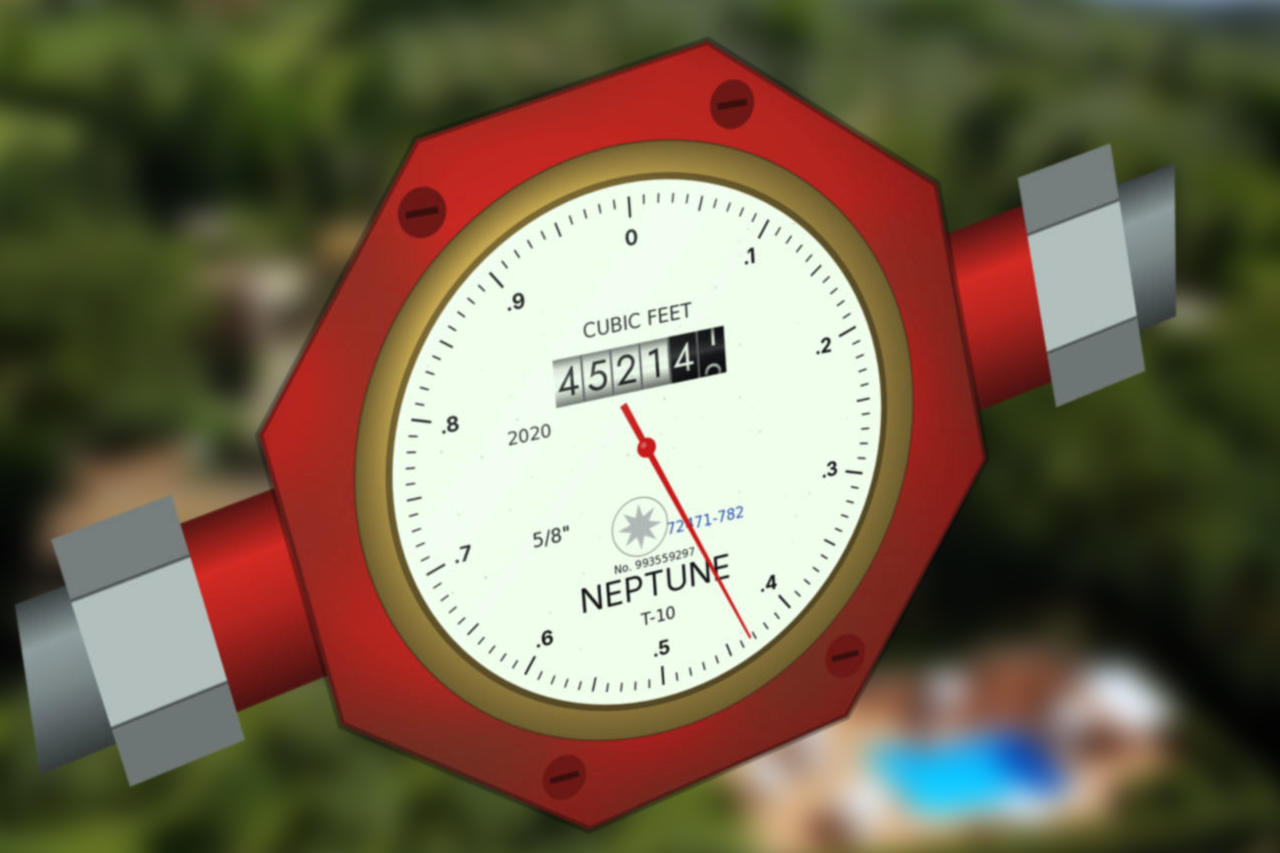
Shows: 452141.43 ft³
